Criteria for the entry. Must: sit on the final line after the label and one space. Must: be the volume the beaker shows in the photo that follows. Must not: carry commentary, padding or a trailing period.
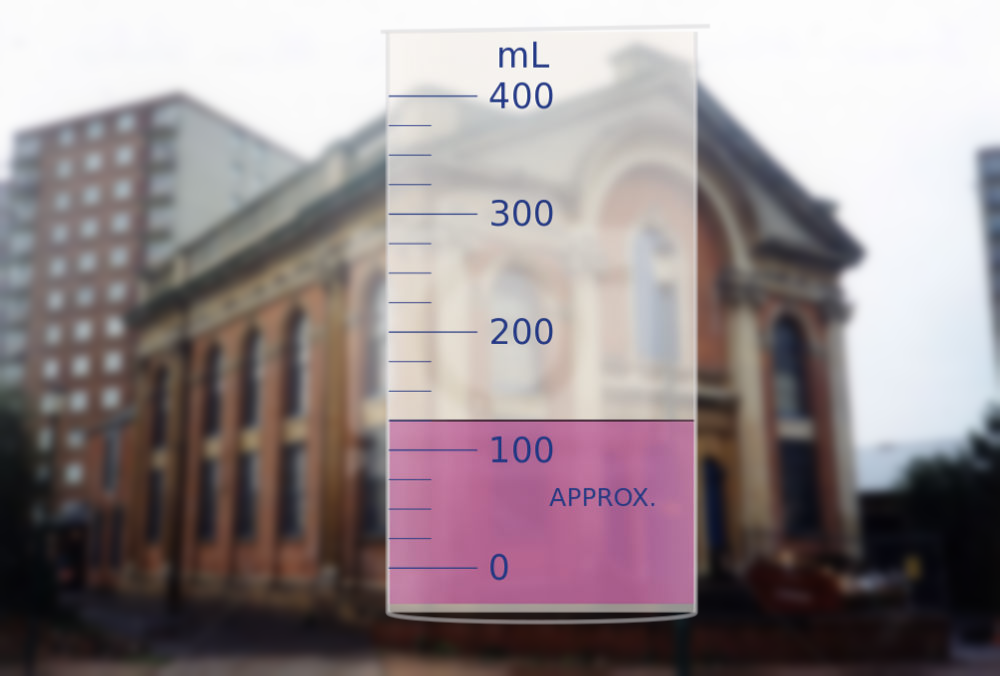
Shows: 125 mL
